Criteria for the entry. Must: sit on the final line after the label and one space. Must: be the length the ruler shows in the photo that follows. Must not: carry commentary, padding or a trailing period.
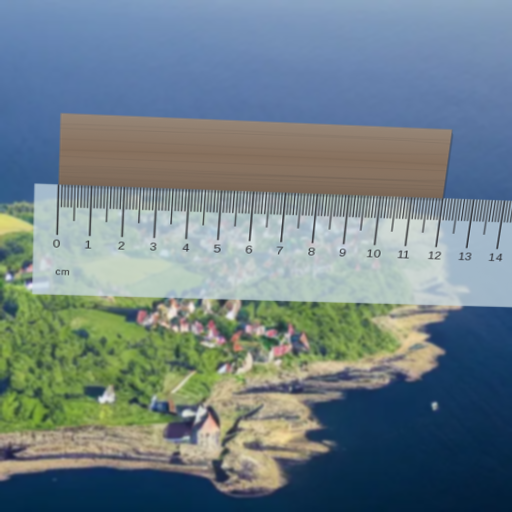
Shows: 12 cm
